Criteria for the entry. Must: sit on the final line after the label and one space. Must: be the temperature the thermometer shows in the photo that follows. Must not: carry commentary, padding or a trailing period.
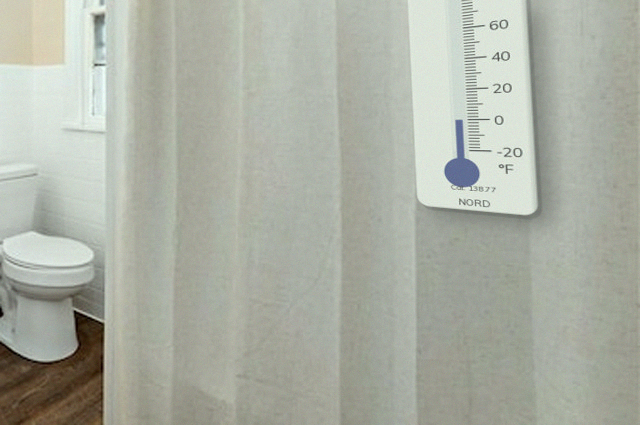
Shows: 0 °F
